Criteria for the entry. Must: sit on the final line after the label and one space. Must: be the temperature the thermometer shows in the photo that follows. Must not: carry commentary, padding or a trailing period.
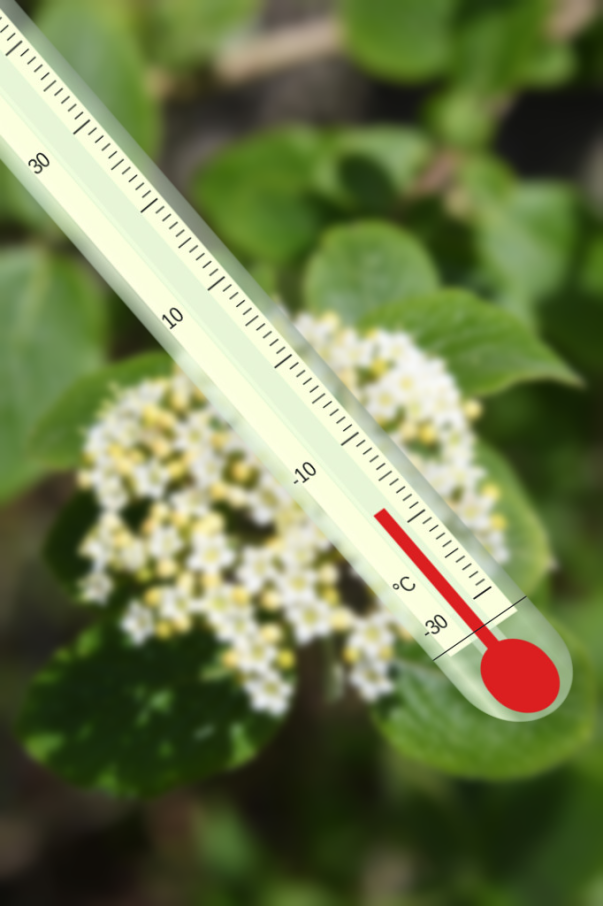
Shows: -17.5 °C
